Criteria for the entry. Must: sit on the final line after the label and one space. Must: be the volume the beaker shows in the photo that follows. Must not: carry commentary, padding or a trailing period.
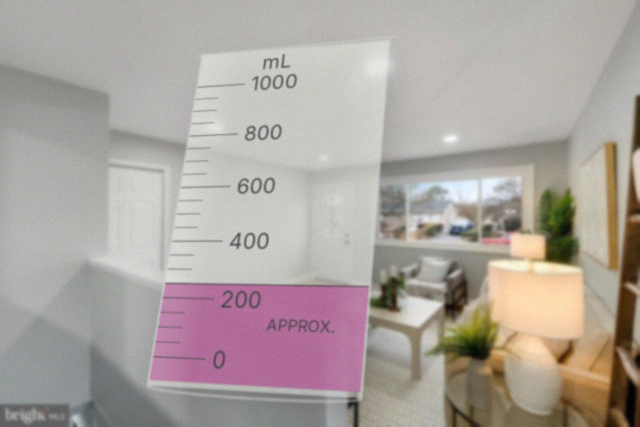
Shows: 250 mL
